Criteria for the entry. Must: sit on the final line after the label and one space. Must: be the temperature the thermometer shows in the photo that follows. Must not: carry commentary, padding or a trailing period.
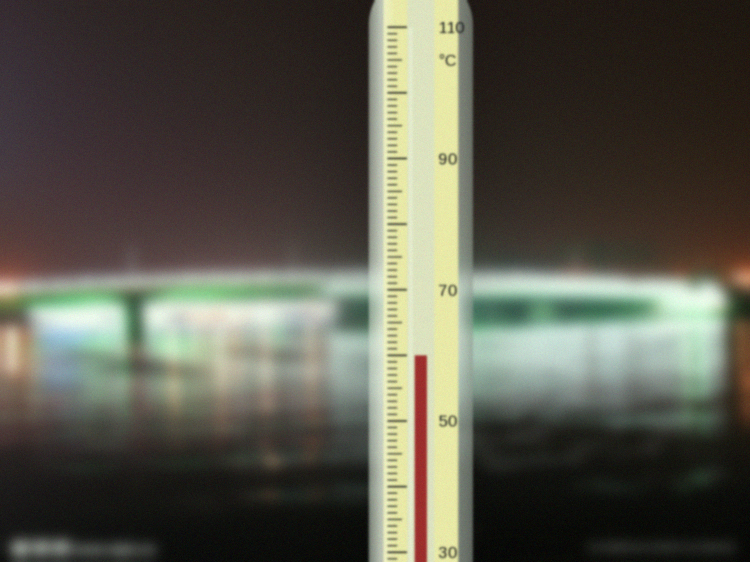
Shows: 60 °C
